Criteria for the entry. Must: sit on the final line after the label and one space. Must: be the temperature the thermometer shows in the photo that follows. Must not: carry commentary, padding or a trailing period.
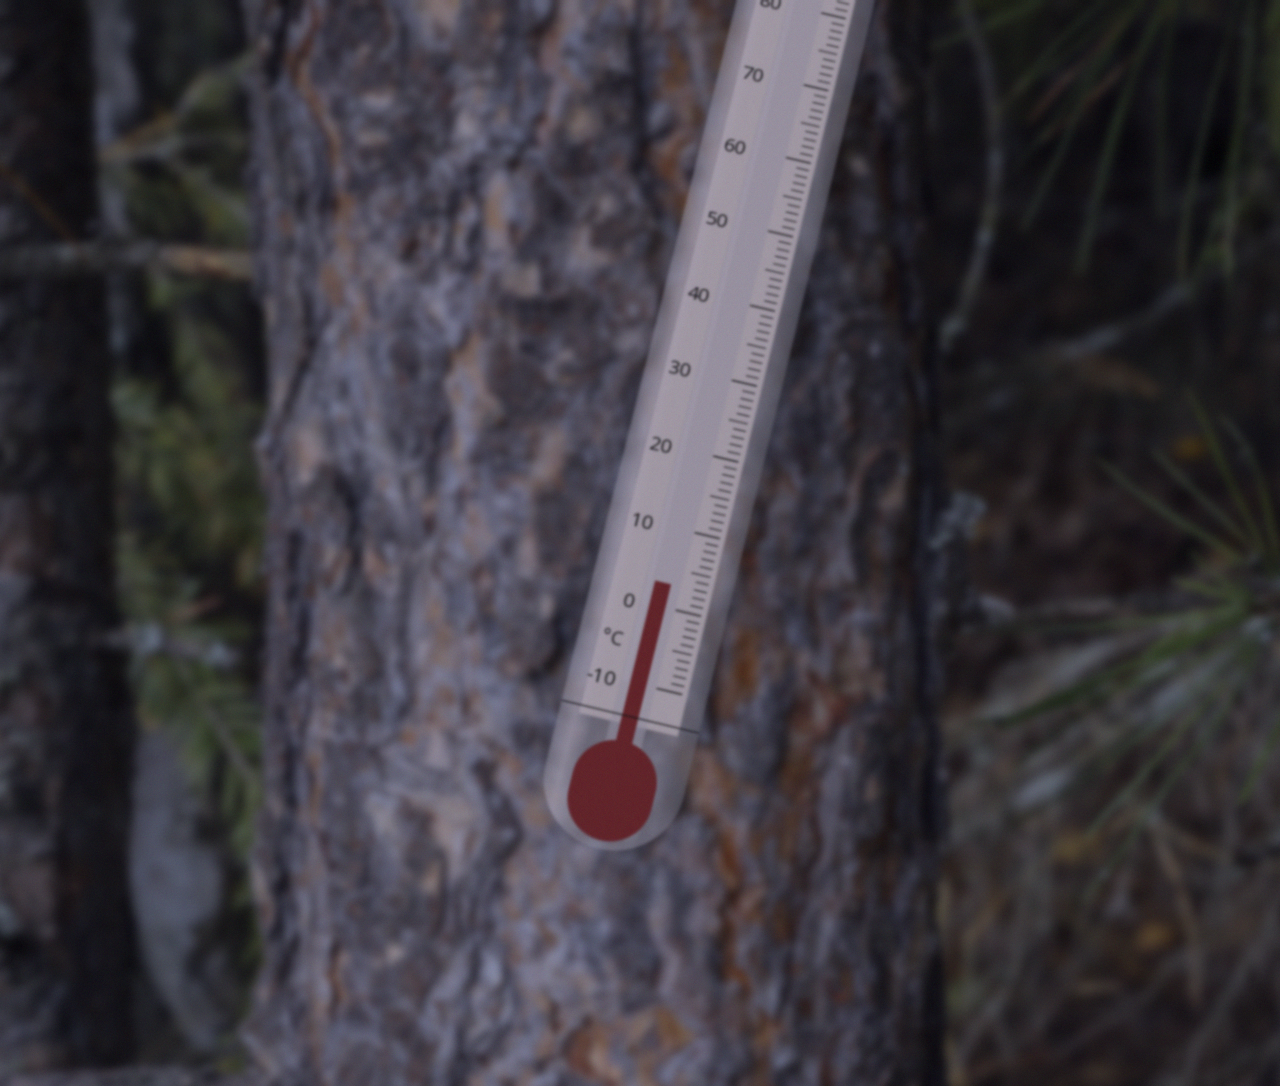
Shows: 3 °C
